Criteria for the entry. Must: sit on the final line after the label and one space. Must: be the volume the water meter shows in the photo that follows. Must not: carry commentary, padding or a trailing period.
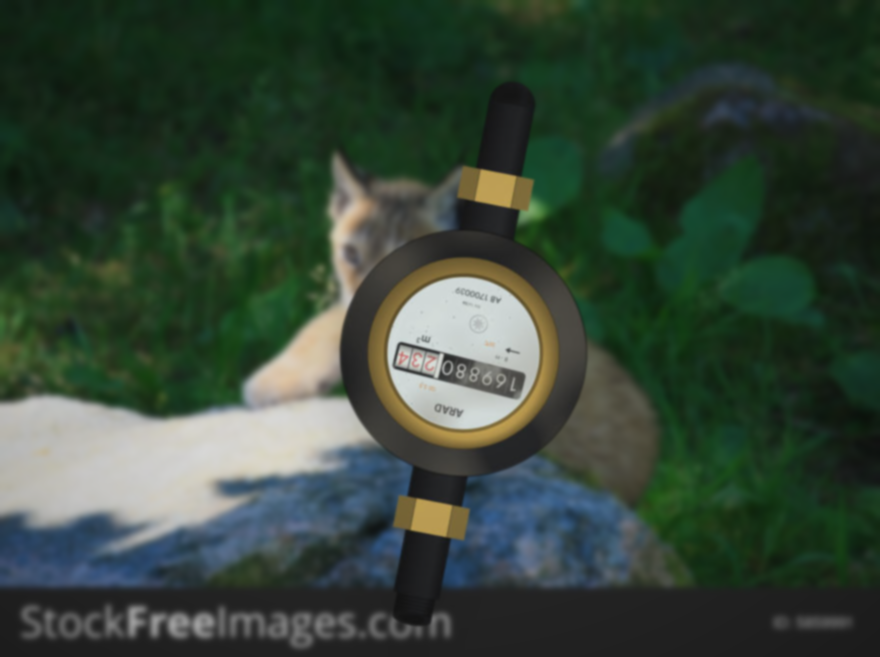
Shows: 169880.234 m³
